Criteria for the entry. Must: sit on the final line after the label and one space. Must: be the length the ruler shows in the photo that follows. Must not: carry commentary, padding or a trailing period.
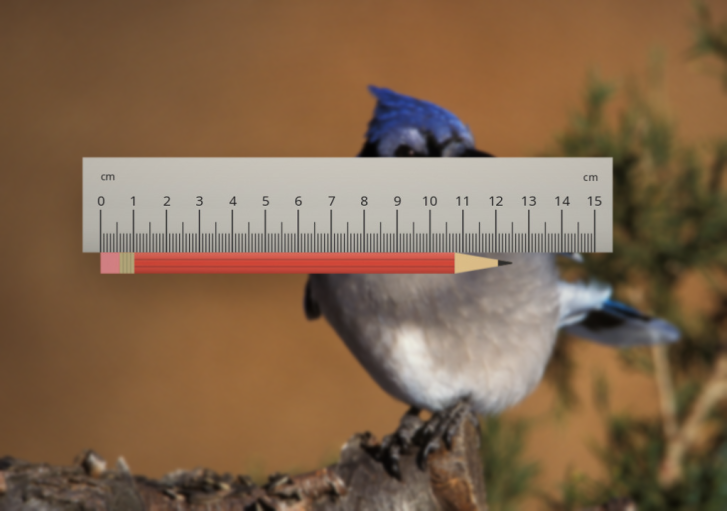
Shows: 12.5 cm
